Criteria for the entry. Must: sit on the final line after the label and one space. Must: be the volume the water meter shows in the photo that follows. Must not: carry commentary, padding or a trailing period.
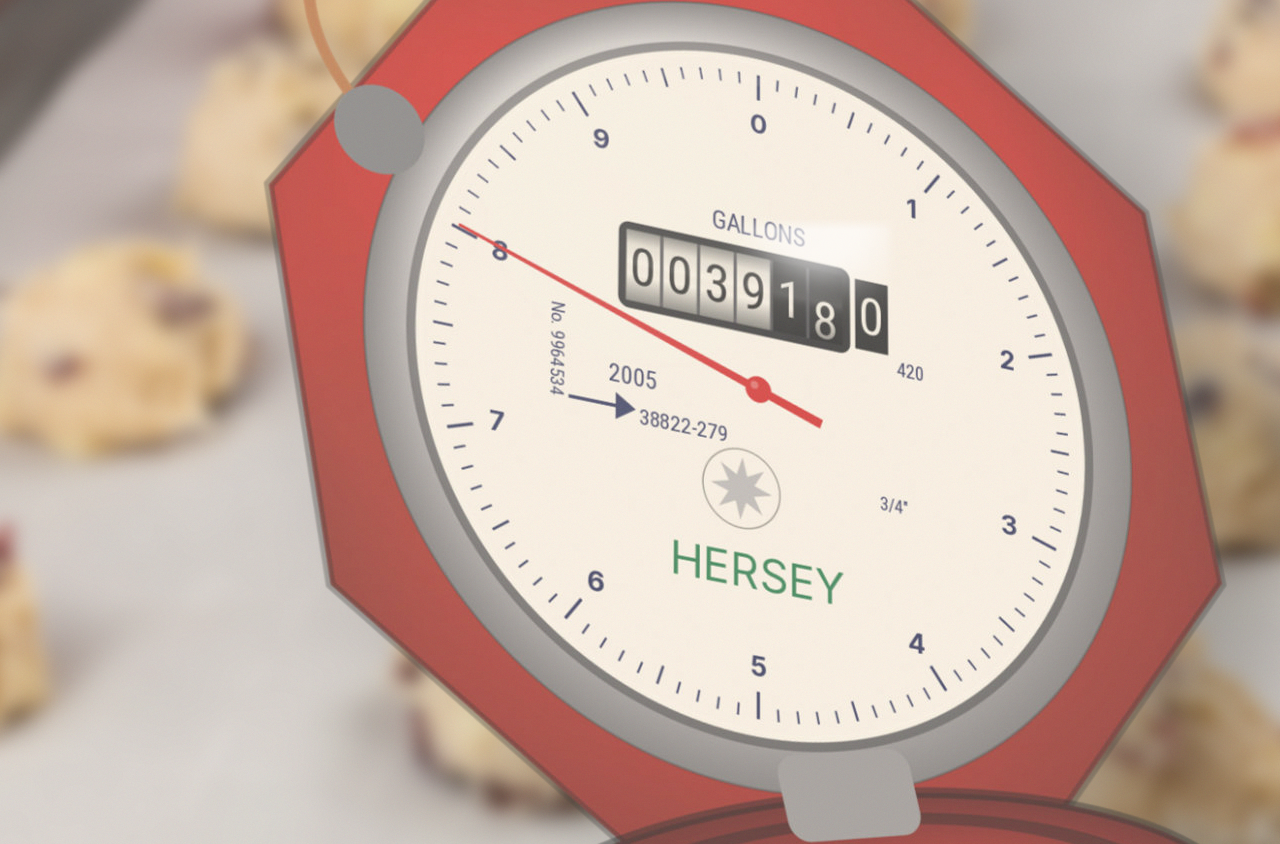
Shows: 39178.0 gal
